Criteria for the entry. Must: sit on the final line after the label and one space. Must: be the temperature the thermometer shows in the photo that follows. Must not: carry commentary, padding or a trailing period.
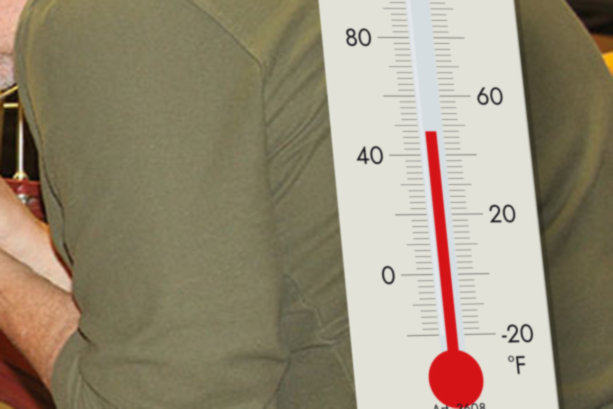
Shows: 48 °F
